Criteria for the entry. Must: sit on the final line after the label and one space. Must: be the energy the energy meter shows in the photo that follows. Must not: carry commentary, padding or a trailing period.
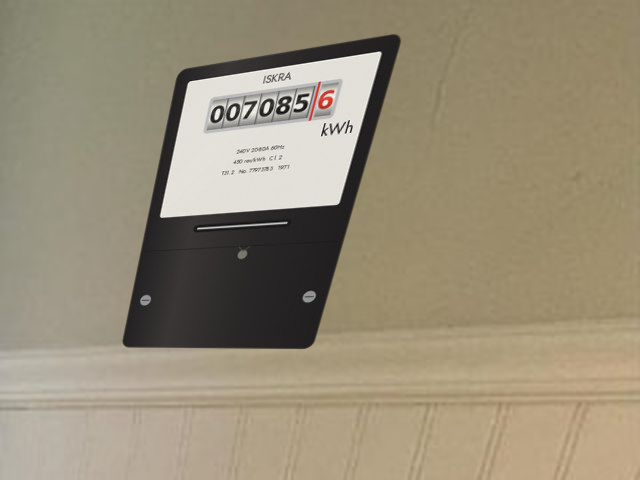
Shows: 7085.6 kWh
